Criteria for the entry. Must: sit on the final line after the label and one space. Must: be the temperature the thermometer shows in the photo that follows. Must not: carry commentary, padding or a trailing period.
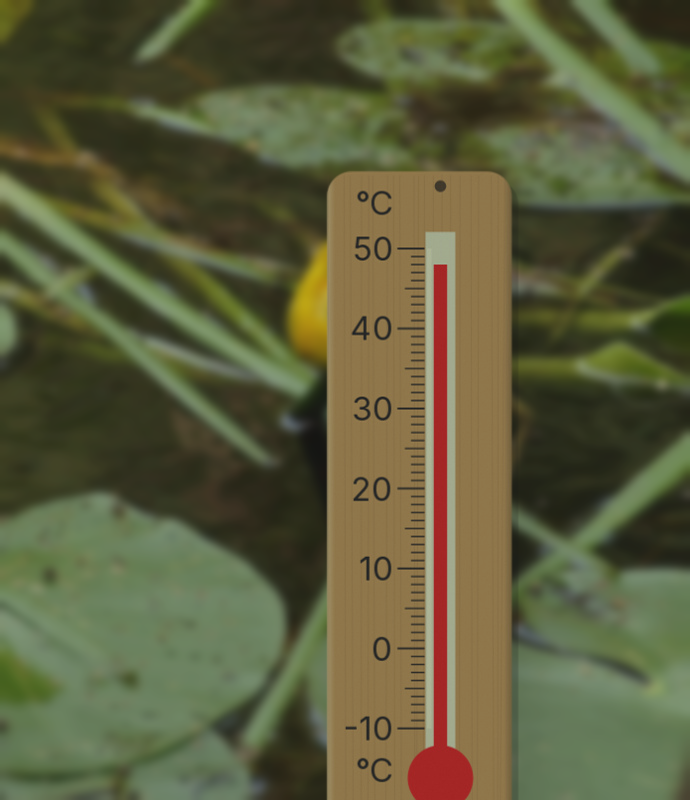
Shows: 48 °C
